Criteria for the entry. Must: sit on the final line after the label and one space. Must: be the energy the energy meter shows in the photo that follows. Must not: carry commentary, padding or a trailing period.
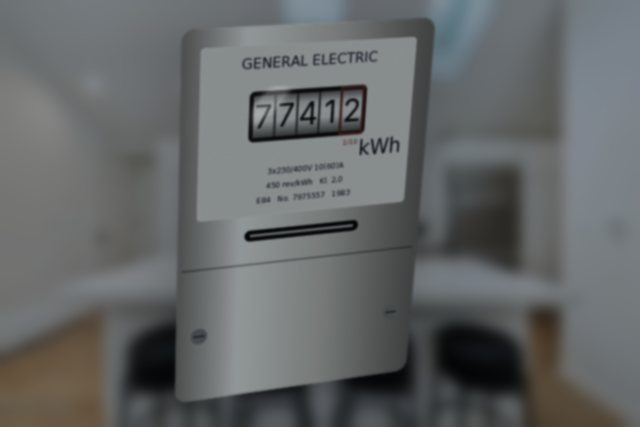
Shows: 7741.2 kWh
